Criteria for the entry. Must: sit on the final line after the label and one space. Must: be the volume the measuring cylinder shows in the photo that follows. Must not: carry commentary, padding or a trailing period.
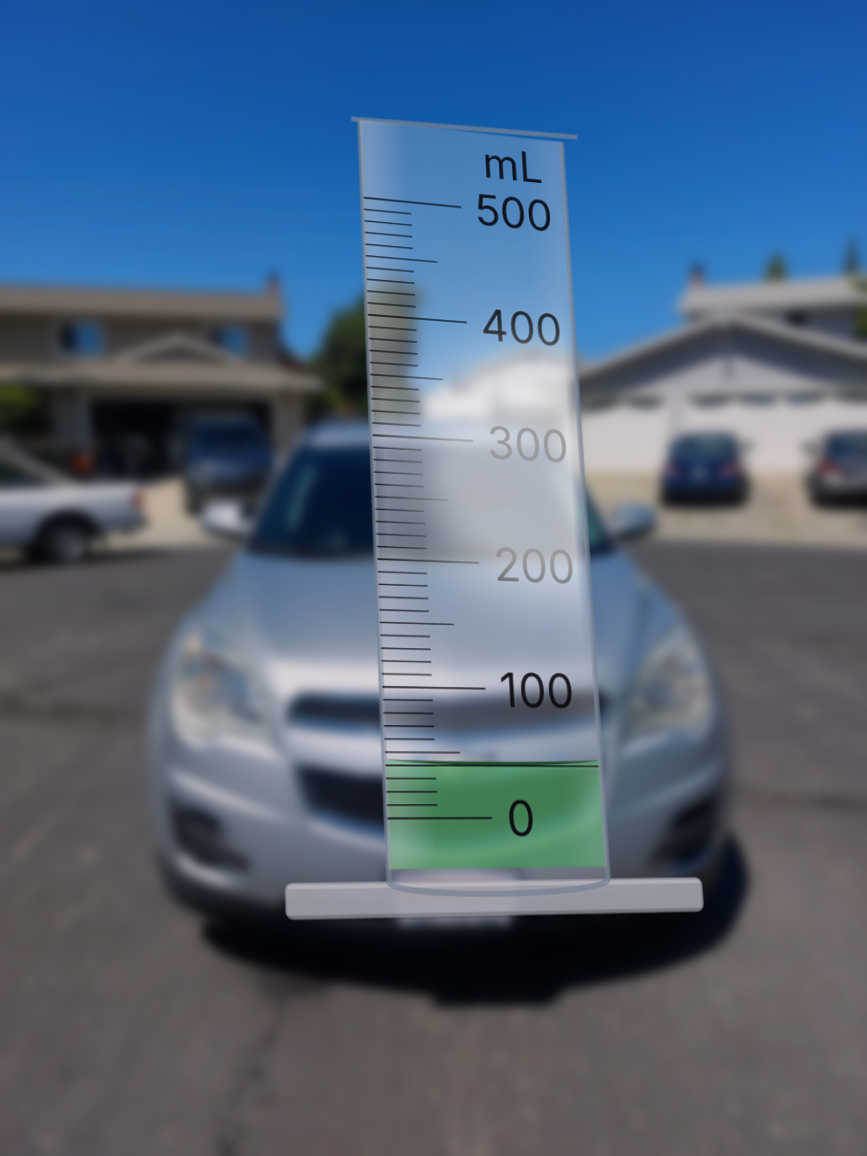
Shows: 40 mL
